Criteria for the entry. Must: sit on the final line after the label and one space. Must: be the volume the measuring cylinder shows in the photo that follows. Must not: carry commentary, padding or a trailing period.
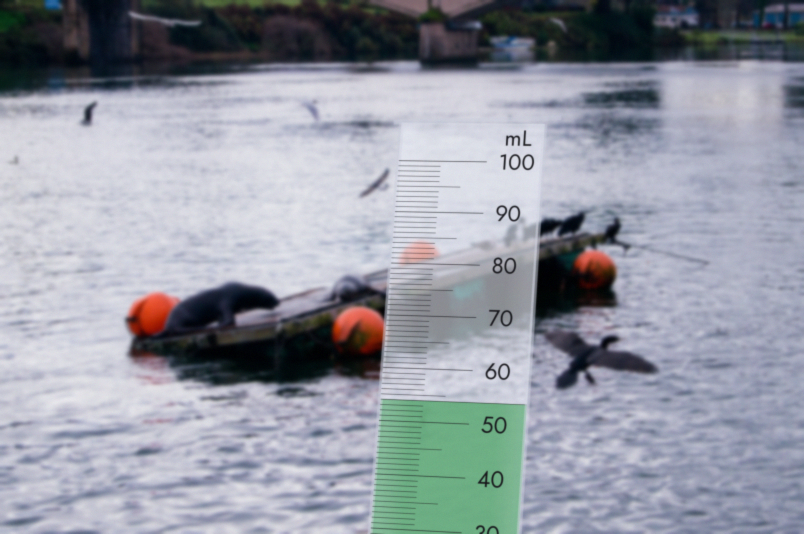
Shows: 54 mL
